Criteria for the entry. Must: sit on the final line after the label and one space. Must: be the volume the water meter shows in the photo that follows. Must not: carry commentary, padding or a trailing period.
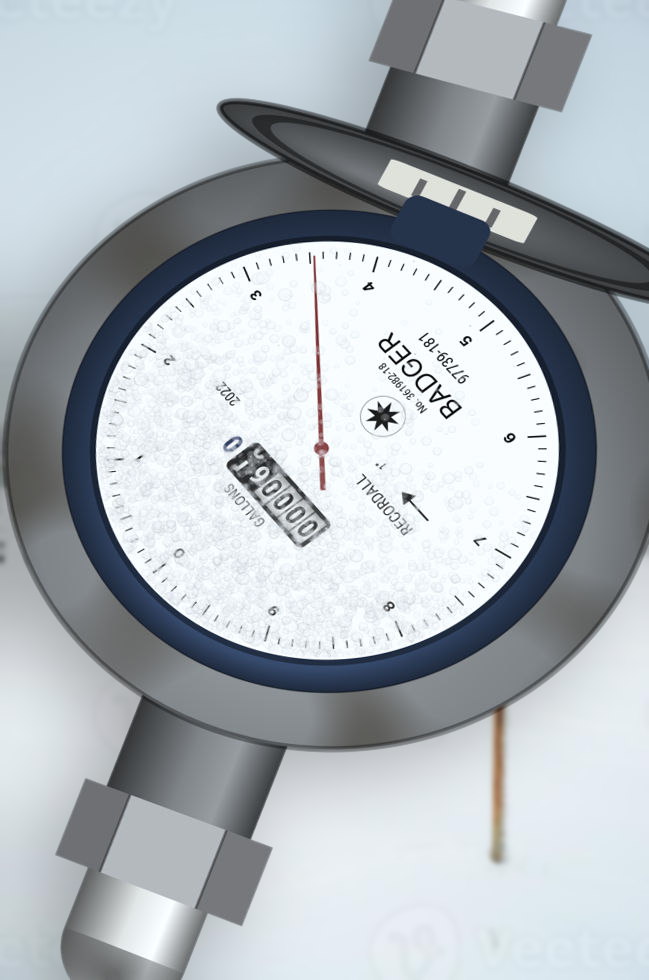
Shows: 613.5 gal
